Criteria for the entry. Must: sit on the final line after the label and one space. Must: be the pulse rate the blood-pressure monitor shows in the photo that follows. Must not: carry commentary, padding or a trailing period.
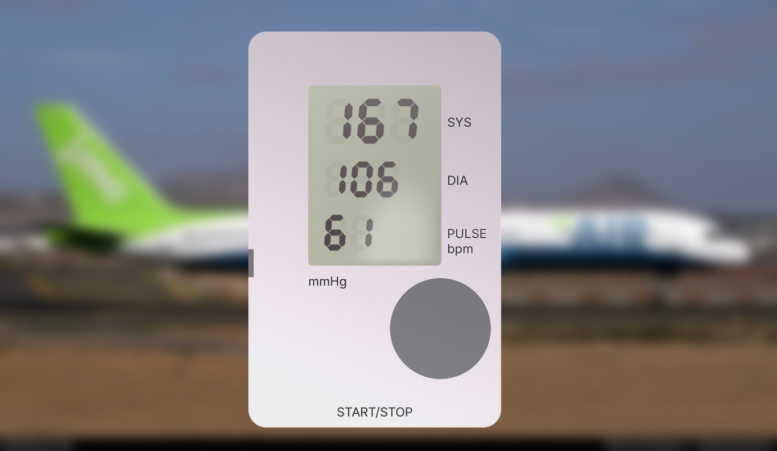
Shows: 61 bpm
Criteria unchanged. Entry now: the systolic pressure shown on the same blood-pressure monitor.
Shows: 167 mmHg
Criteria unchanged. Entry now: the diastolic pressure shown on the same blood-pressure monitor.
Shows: 106 mmHg
